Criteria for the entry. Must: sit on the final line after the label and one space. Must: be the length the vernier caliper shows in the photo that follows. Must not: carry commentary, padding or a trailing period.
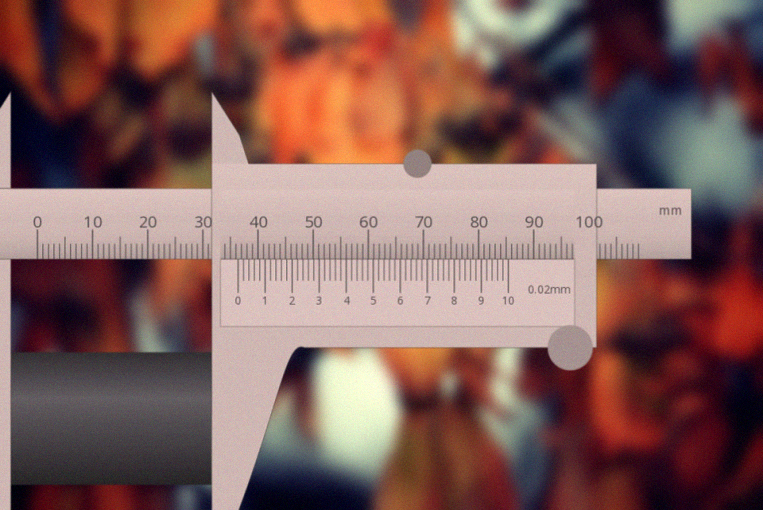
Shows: 36.4 mm
